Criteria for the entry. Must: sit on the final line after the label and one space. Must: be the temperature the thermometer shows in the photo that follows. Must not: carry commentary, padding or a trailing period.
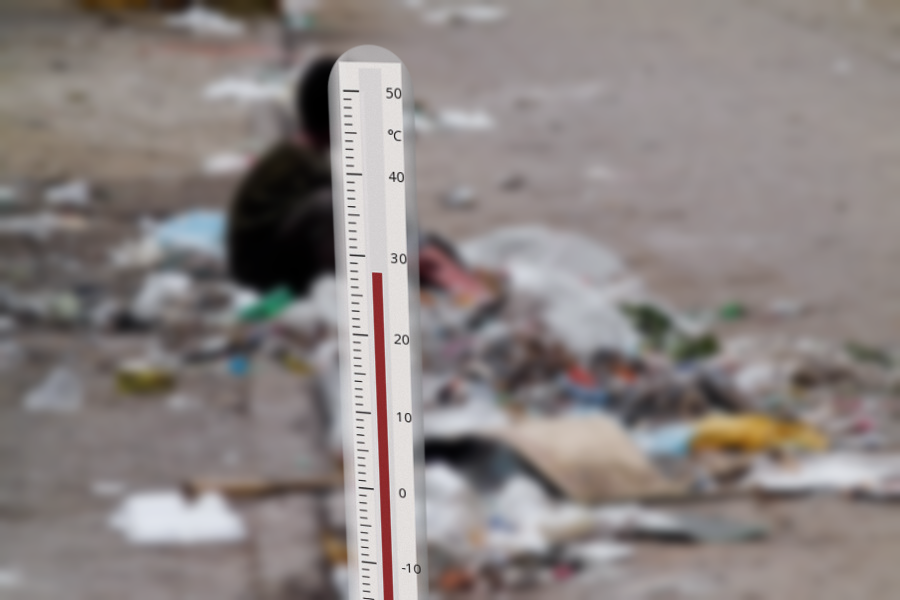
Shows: 28 °C
